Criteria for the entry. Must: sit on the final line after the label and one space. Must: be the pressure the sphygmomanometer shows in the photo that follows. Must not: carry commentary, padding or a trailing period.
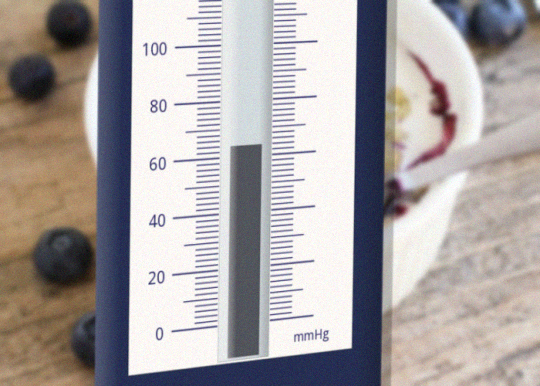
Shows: 64 mmHg
